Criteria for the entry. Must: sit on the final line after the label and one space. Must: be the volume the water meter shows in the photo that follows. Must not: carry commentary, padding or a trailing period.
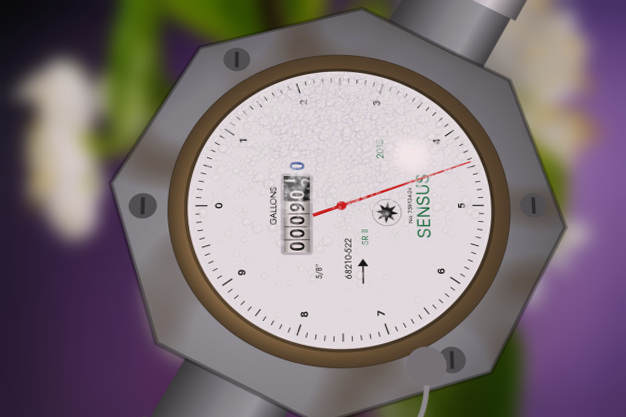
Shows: 9014.4 gal
